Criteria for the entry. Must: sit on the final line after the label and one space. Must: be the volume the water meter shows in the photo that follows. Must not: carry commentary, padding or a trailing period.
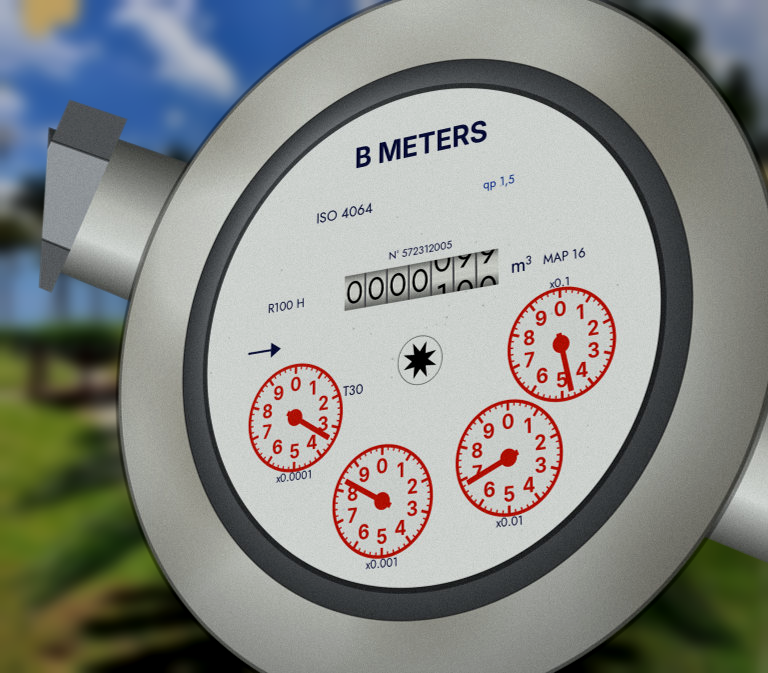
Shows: 99.4683 m³
